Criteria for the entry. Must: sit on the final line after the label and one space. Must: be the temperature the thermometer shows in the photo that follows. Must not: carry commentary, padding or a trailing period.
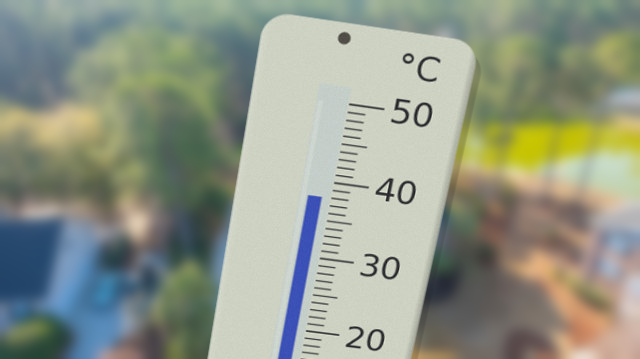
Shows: 38 °C
